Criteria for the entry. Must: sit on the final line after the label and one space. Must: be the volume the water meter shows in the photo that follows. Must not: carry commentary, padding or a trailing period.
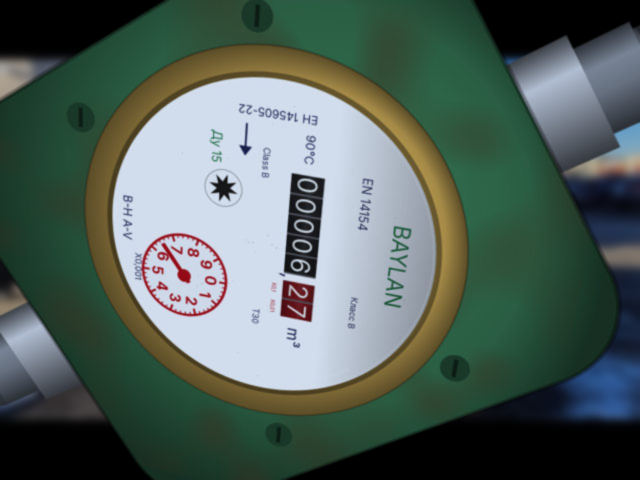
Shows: 6.276 m³
